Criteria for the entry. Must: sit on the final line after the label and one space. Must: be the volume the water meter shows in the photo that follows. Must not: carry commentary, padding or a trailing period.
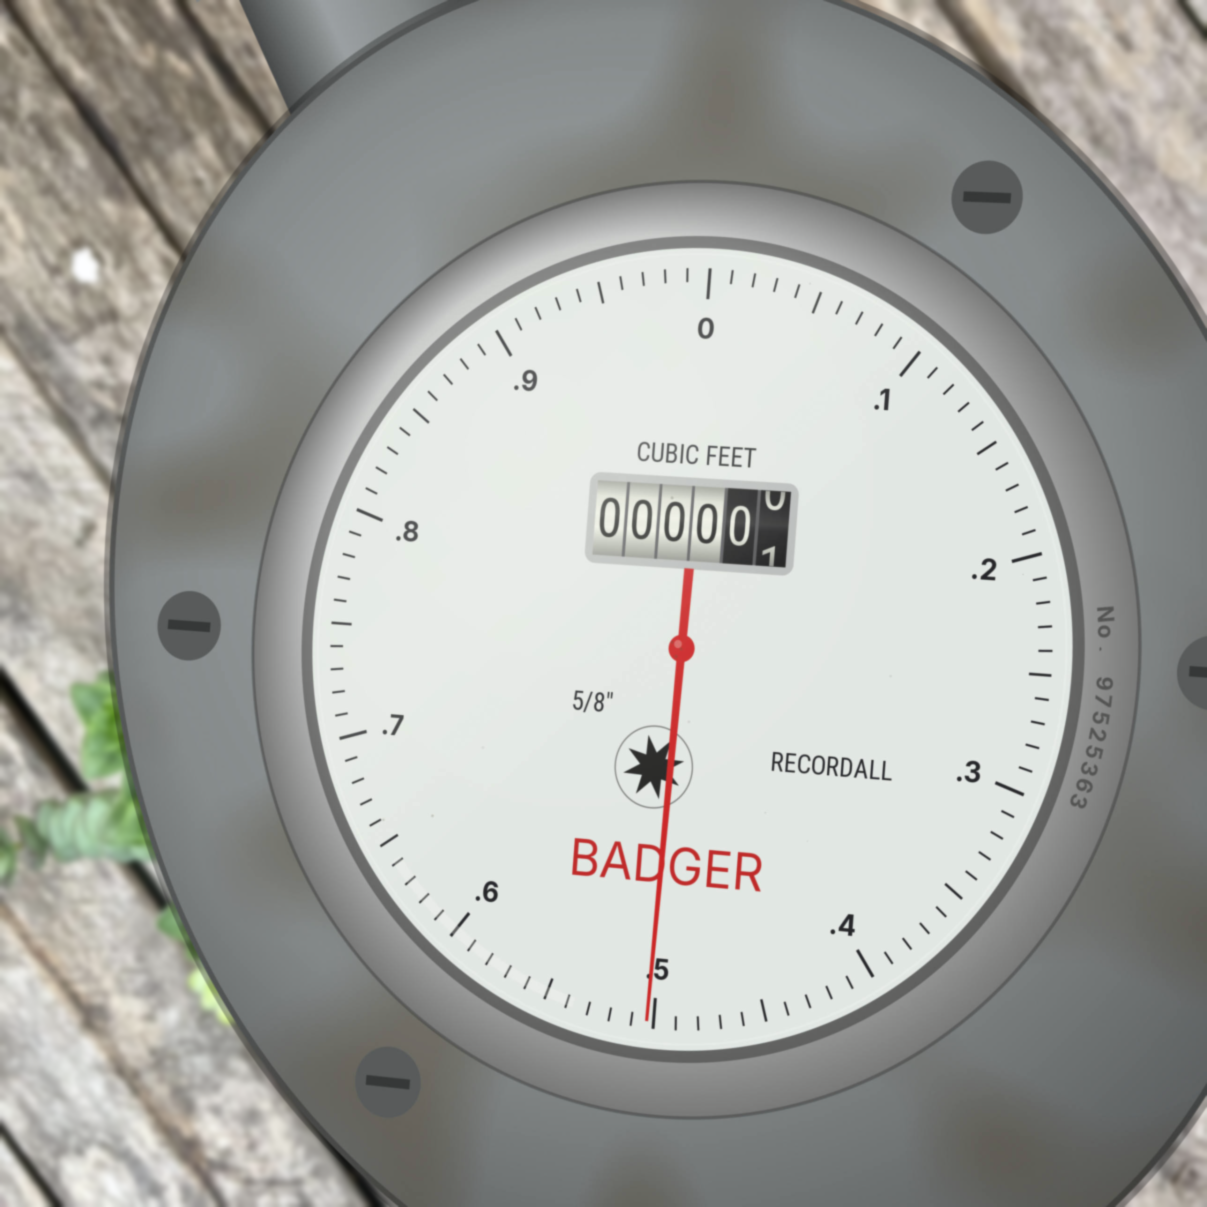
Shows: 0.50 ft³
